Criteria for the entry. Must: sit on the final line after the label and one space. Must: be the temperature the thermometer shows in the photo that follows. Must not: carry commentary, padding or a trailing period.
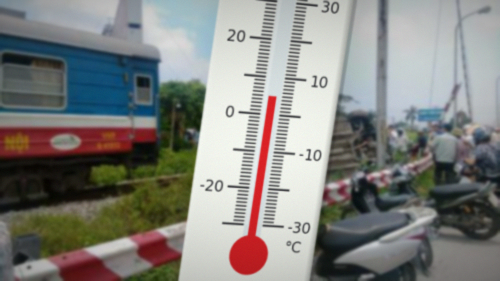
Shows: 5 °C
